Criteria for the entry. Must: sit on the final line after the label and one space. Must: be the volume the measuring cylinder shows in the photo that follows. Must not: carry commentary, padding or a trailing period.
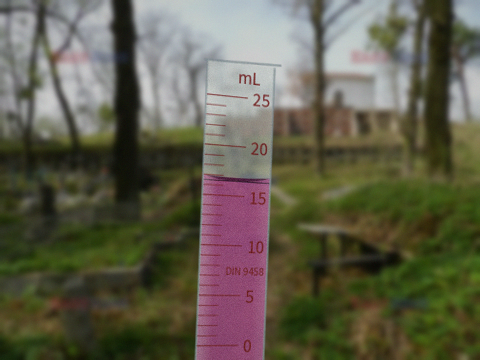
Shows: 16.5 mL
